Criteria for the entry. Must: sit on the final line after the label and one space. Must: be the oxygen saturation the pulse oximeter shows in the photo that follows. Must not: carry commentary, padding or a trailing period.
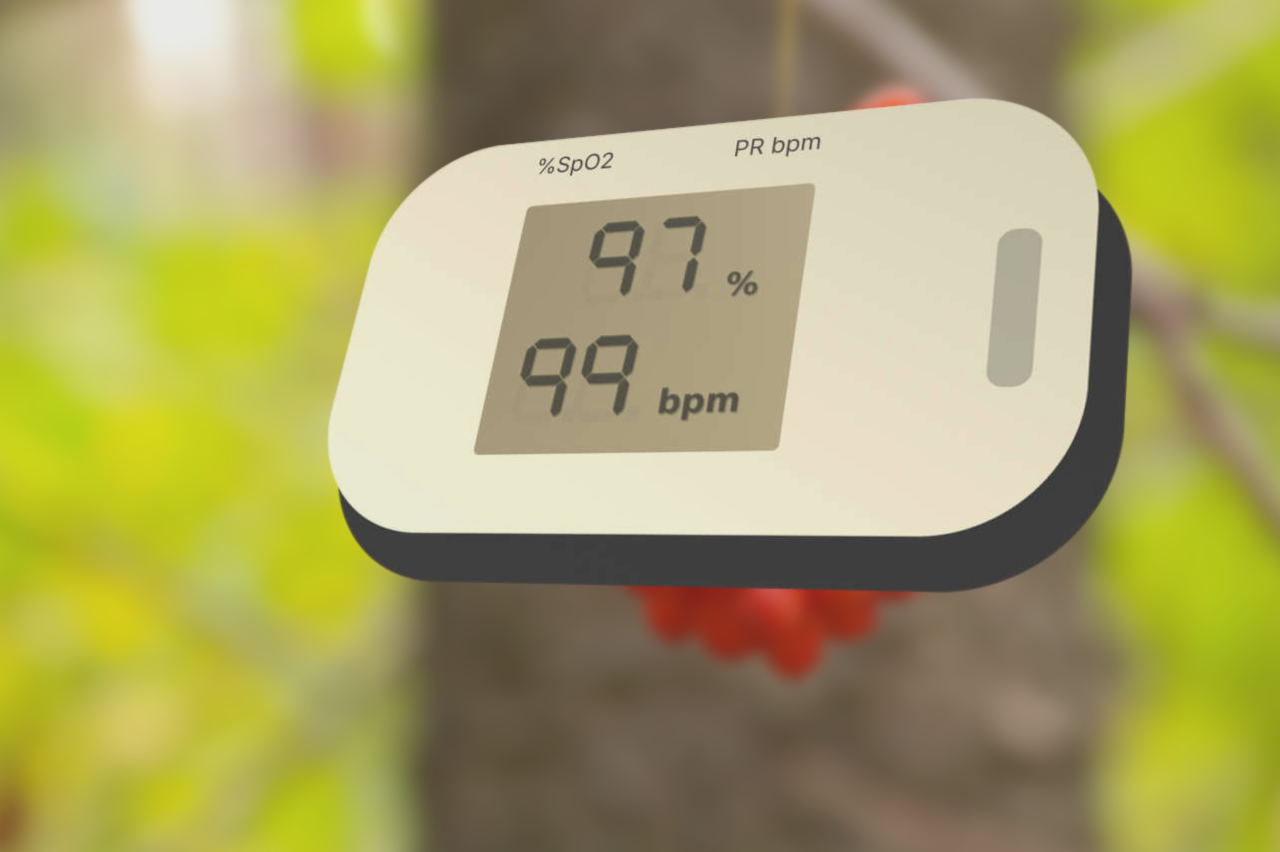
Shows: 97 %
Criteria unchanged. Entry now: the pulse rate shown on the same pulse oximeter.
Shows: 99 bpm
